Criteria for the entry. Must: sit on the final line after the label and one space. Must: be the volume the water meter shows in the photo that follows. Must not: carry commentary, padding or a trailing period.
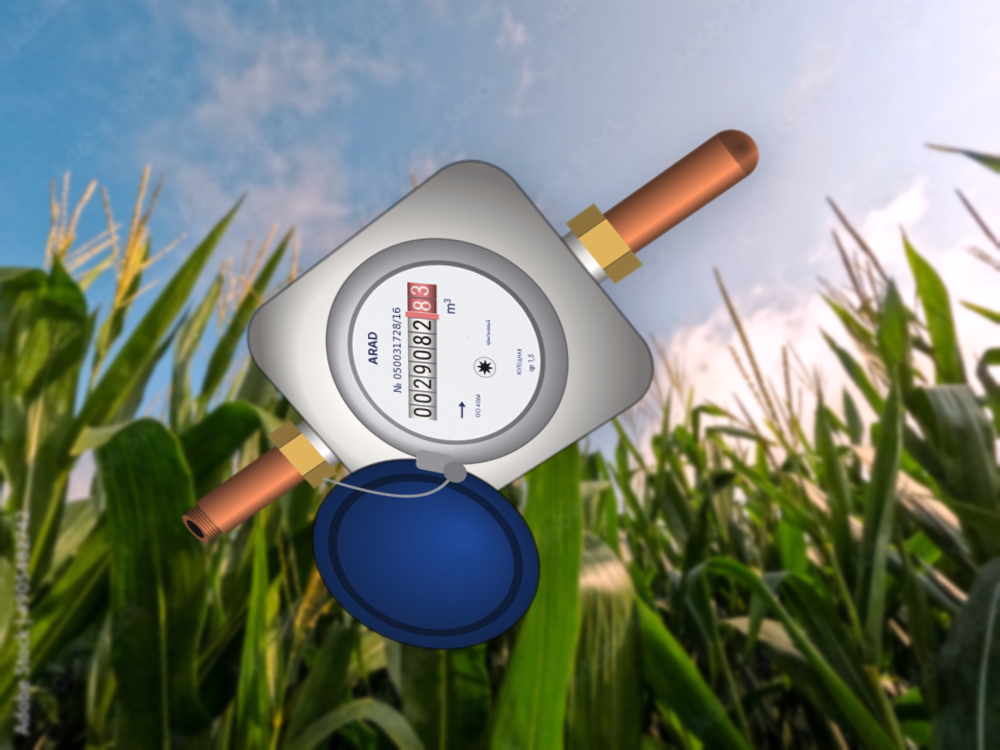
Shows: 29082.83 m³
